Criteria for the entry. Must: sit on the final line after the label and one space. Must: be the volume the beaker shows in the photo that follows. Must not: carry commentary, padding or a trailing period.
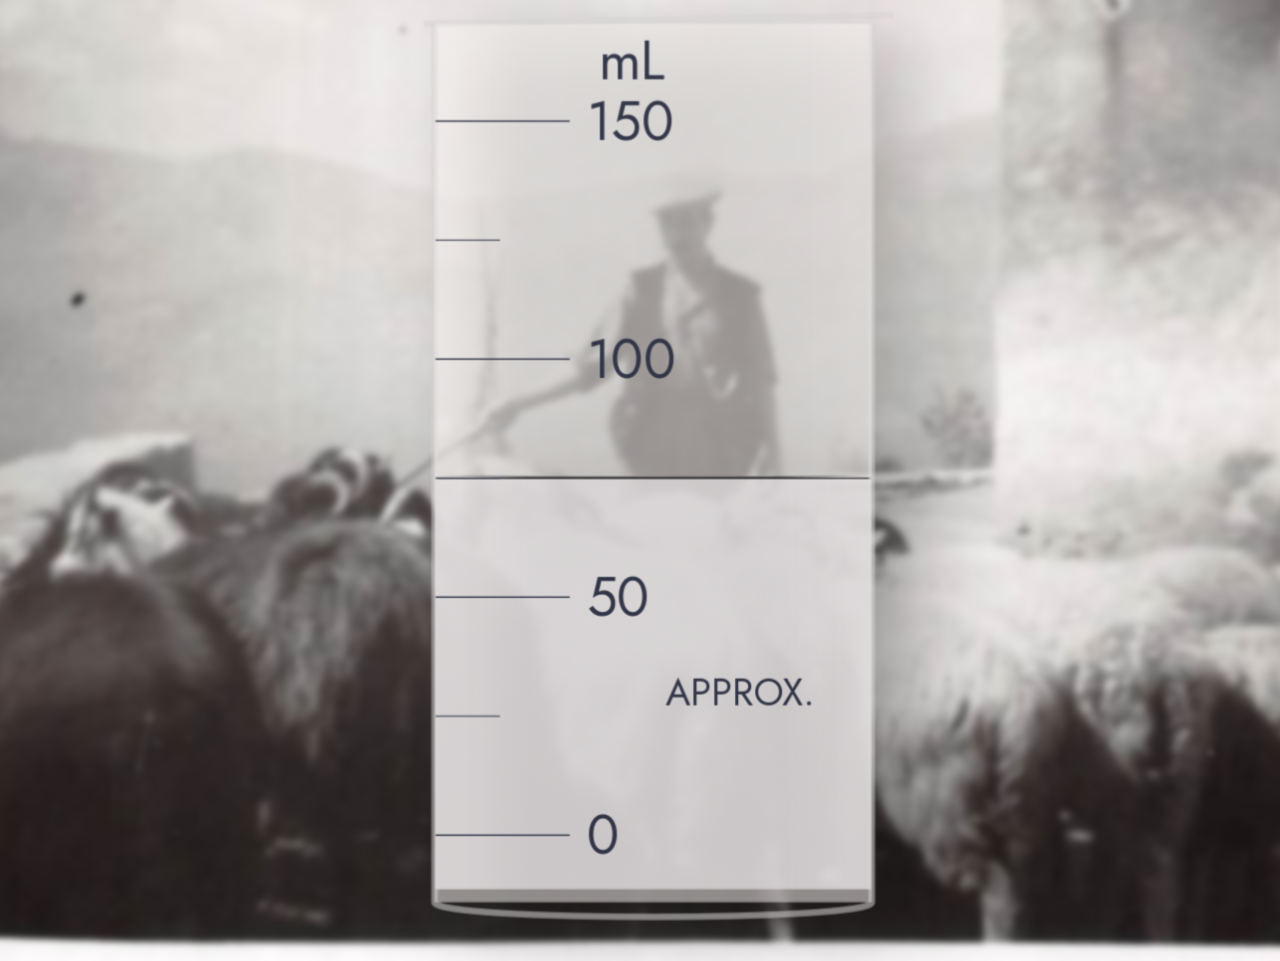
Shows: 75 mL
